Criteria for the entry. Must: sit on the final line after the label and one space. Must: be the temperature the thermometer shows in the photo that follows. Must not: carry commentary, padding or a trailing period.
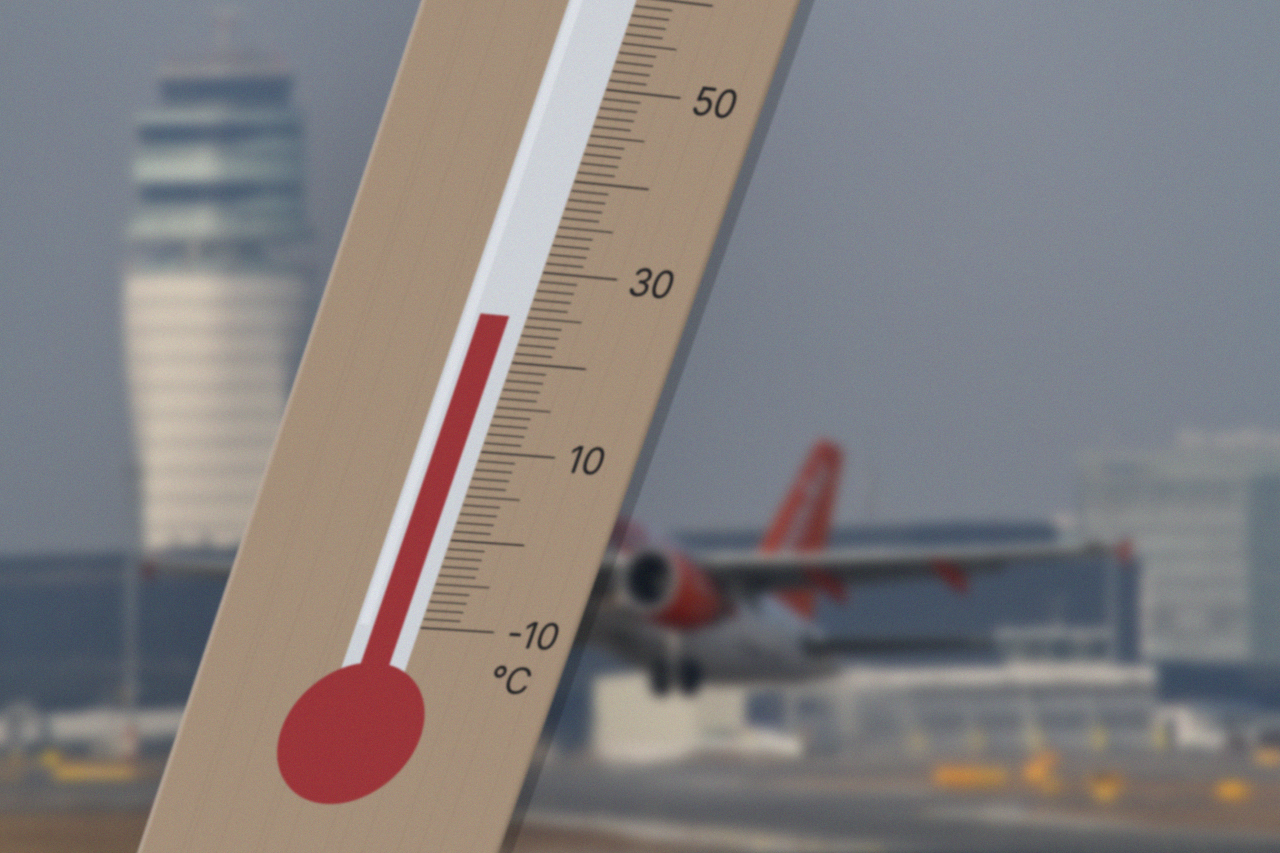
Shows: 25 °C
